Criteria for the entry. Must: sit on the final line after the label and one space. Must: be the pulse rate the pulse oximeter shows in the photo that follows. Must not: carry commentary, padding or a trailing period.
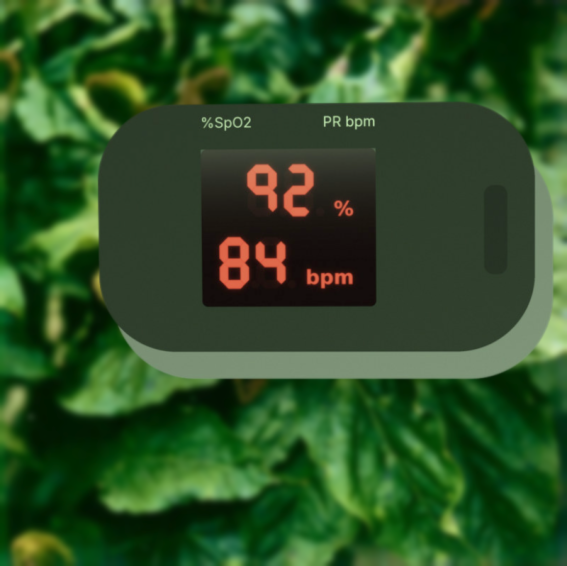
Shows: 84 bpm
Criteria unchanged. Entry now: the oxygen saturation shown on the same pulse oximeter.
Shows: 92 %
